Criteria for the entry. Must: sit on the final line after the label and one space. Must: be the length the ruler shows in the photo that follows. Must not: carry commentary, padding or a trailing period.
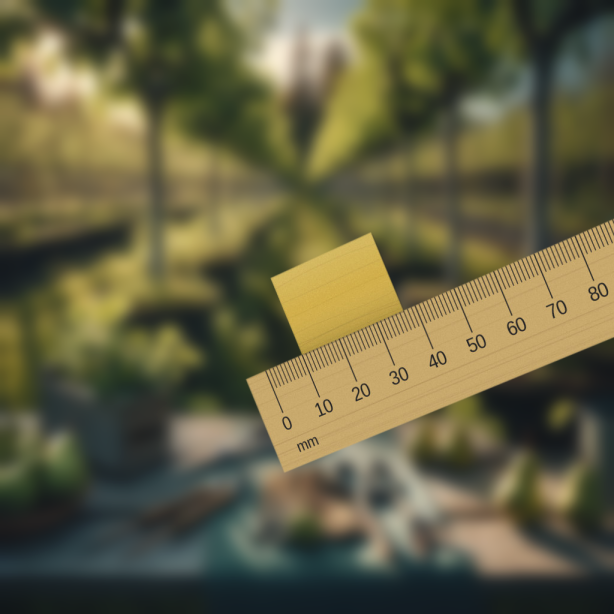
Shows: 27 mm
